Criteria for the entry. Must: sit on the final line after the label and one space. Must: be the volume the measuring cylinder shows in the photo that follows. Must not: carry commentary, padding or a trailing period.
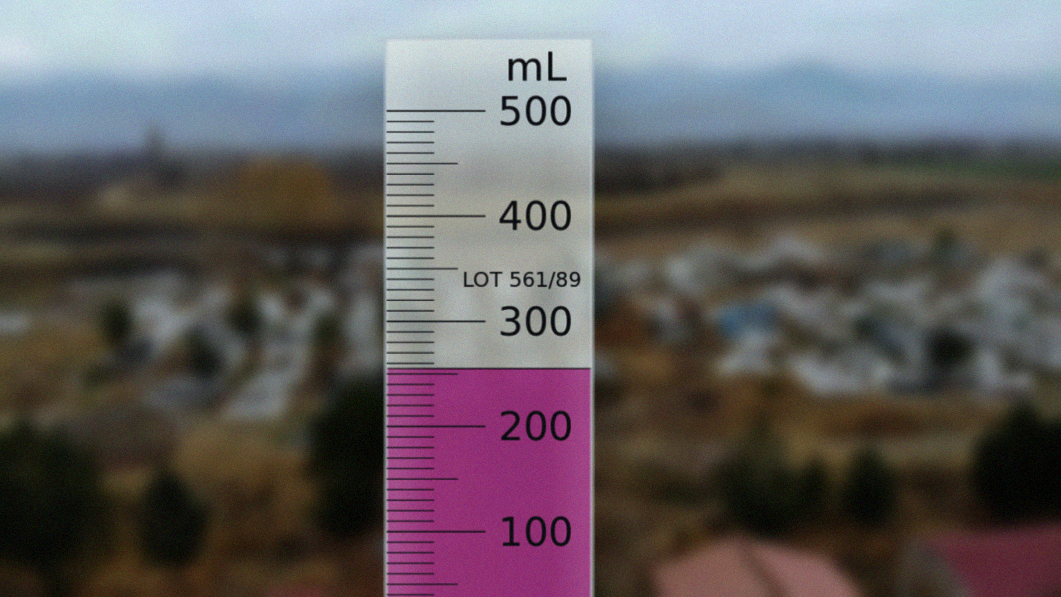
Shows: 255 mL
